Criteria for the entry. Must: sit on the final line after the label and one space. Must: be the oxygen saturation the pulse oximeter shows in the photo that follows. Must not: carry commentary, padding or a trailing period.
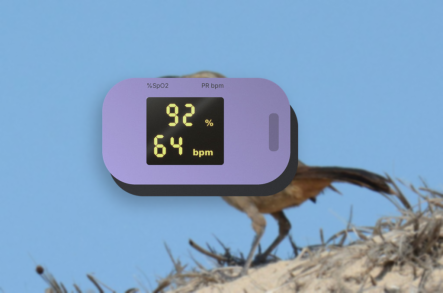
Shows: 92 %
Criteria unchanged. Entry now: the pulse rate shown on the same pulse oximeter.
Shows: 64 bpm
